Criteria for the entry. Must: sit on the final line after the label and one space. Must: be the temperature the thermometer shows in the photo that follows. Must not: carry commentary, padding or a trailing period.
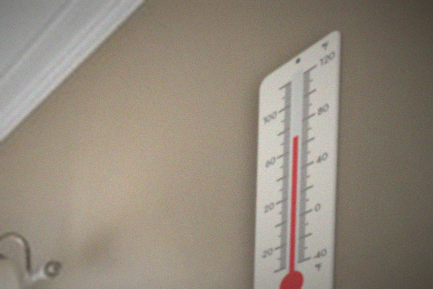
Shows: 70 °F
